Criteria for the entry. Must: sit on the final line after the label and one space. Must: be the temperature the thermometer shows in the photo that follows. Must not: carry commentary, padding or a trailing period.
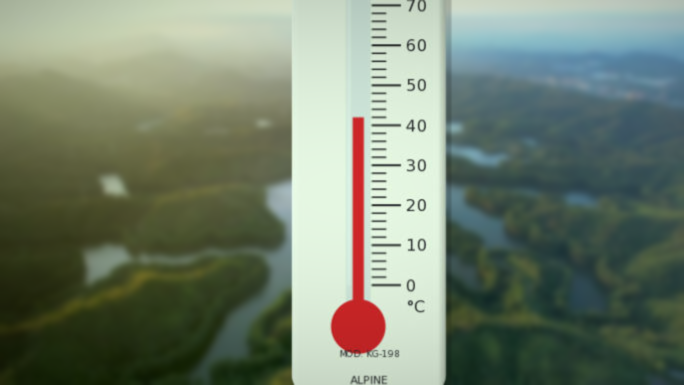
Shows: 42 °C
